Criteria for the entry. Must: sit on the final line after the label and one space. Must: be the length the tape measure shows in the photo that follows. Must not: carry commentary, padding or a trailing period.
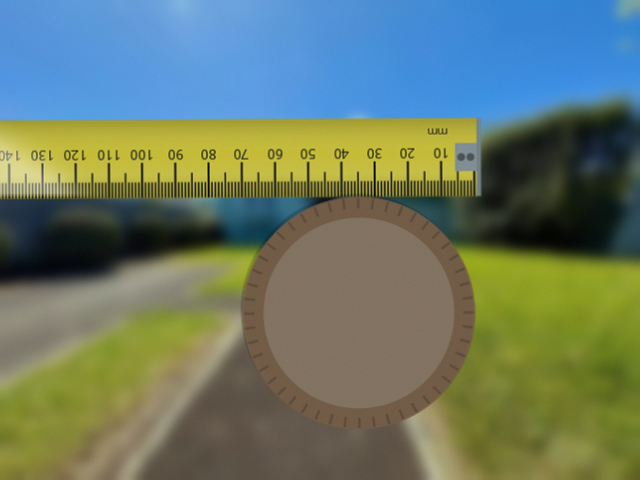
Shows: 70 mm
